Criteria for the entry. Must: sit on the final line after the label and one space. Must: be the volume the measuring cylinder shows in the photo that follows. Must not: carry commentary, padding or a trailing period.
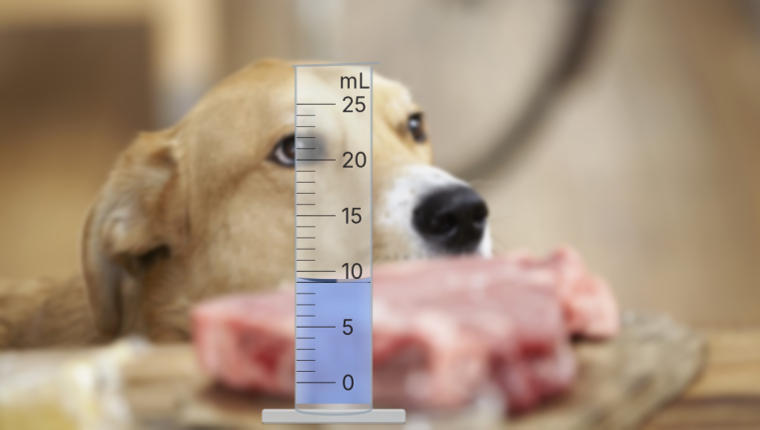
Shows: 9 mL
